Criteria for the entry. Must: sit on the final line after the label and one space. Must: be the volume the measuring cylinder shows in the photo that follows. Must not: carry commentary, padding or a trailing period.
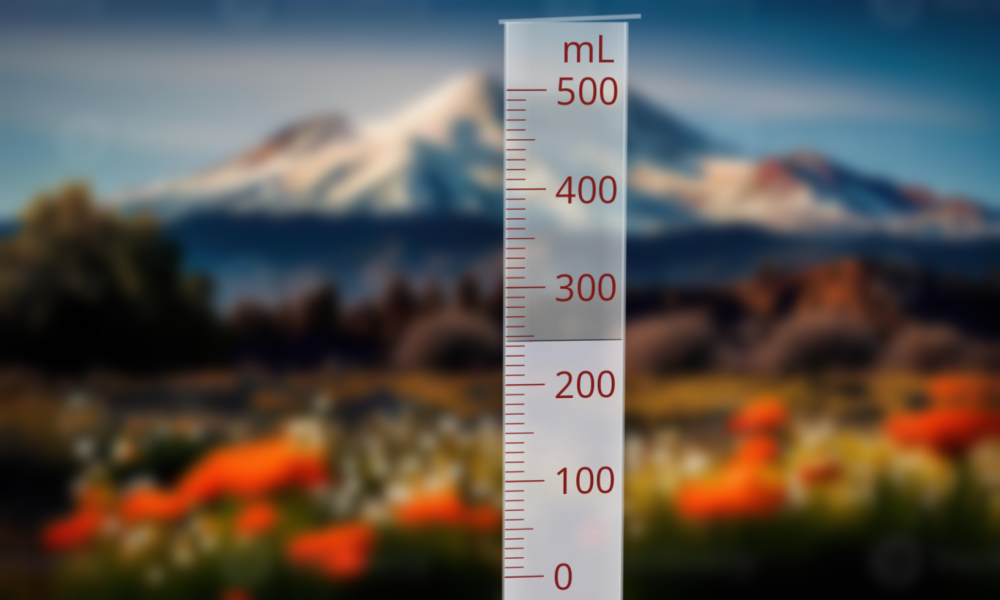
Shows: 245 mL
